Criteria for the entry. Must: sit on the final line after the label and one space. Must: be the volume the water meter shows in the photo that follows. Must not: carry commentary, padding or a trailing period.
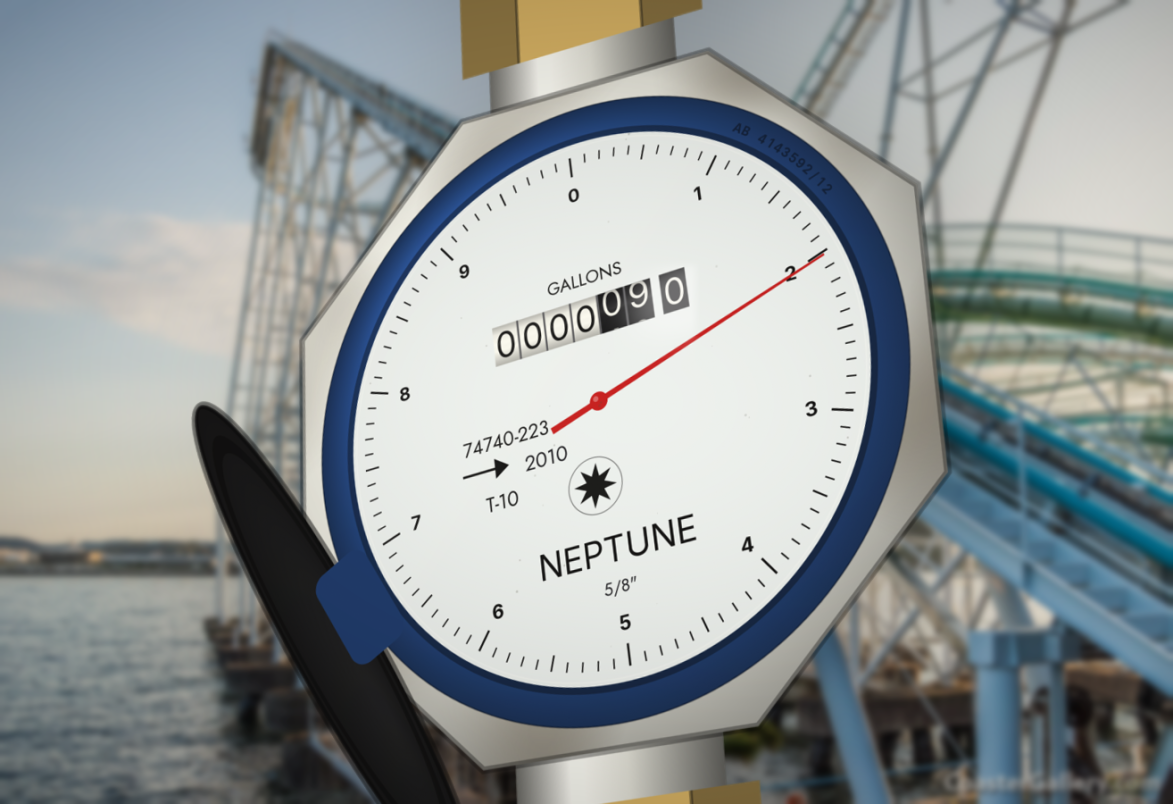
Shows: 92.0 gal
